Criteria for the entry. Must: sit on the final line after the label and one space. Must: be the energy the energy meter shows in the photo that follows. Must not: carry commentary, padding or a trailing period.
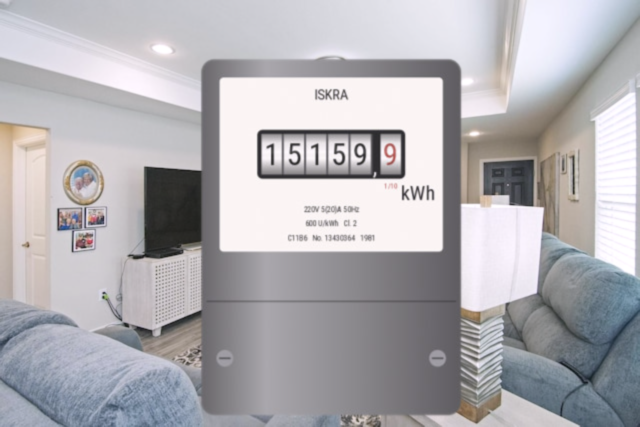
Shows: 15159.9 kWh
